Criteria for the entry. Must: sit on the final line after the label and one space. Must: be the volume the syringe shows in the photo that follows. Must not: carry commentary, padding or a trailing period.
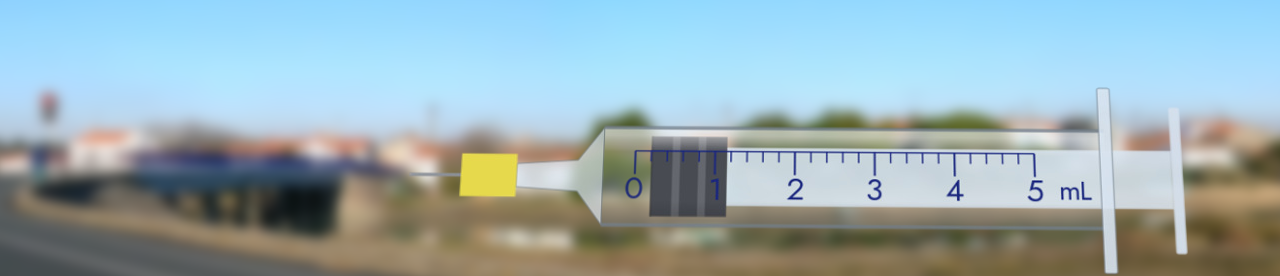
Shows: 0.2 mL
